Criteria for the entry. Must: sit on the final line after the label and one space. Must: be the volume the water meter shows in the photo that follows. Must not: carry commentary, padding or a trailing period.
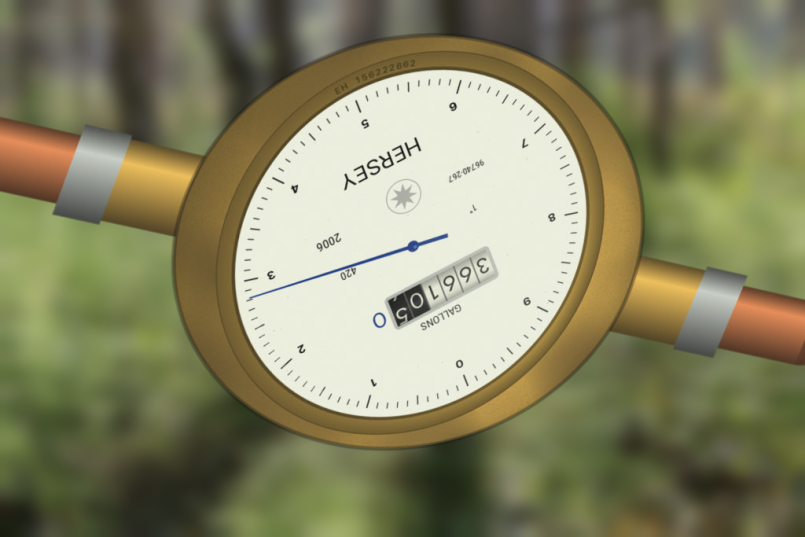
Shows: 3661052.8 gal
